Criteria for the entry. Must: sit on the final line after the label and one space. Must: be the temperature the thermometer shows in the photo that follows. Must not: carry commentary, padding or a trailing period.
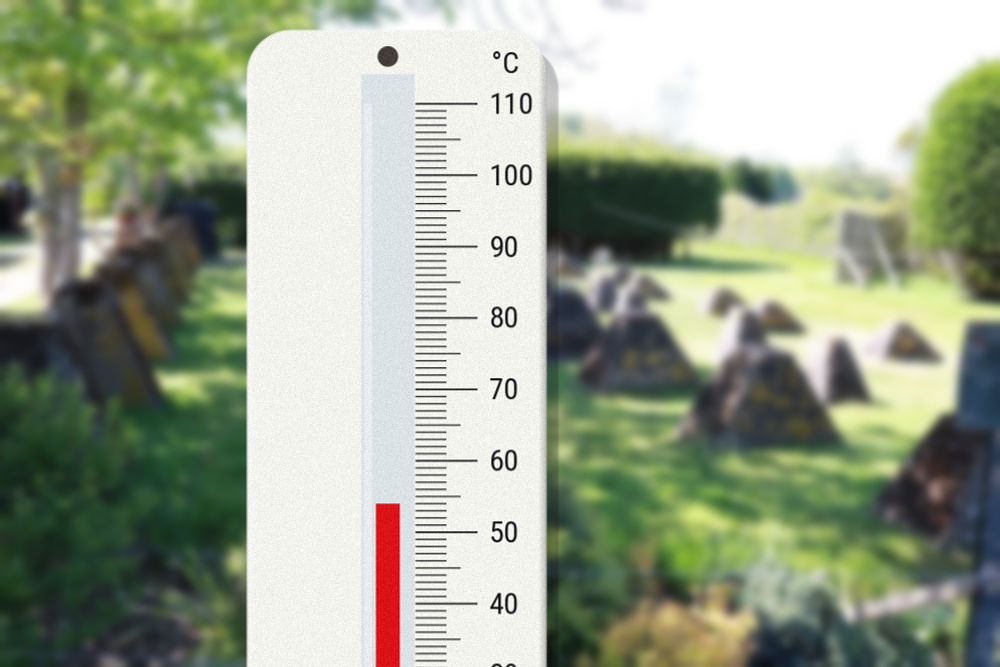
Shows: 54 °C
